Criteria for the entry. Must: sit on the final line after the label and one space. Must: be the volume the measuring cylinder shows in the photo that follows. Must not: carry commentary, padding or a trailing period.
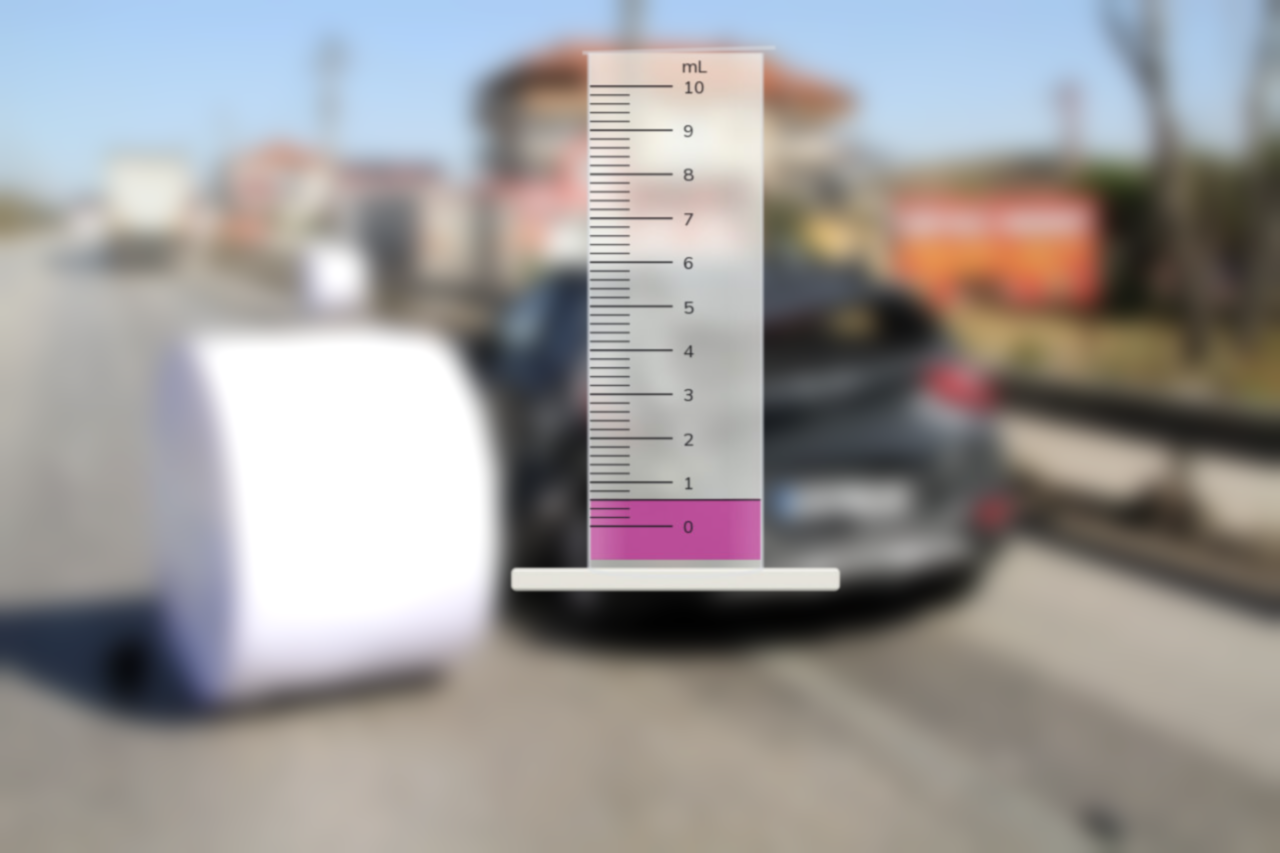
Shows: 0.6 mL
